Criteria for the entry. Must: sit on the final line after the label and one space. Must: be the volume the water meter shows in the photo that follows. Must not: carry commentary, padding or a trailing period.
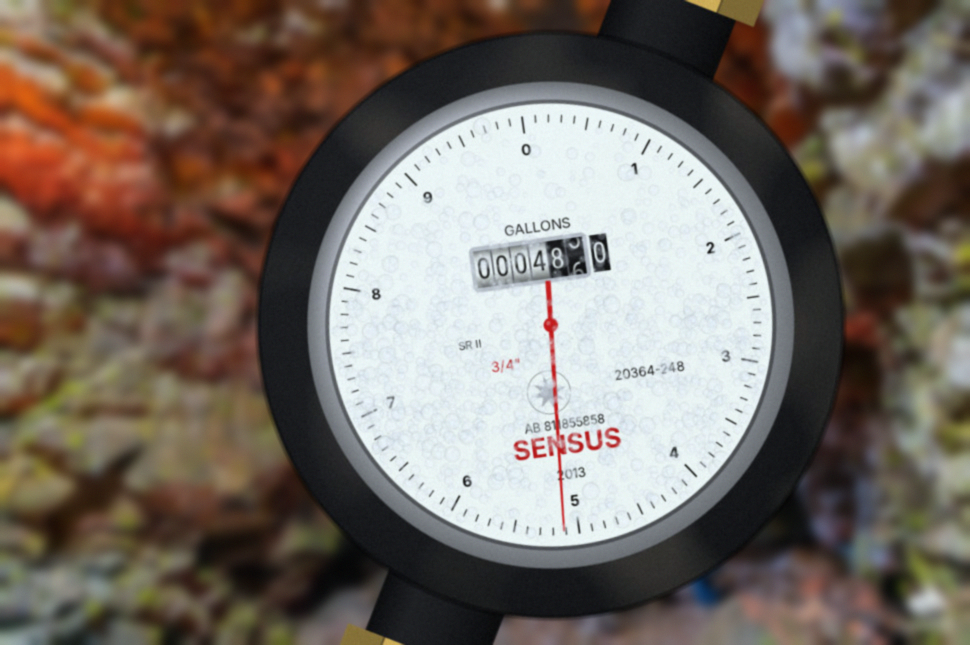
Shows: 4855.1 gal
